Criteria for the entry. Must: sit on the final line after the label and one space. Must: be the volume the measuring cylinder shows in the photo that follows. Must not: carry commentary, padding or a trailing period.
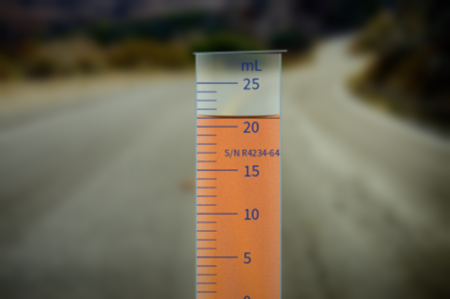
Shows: 21 mL
